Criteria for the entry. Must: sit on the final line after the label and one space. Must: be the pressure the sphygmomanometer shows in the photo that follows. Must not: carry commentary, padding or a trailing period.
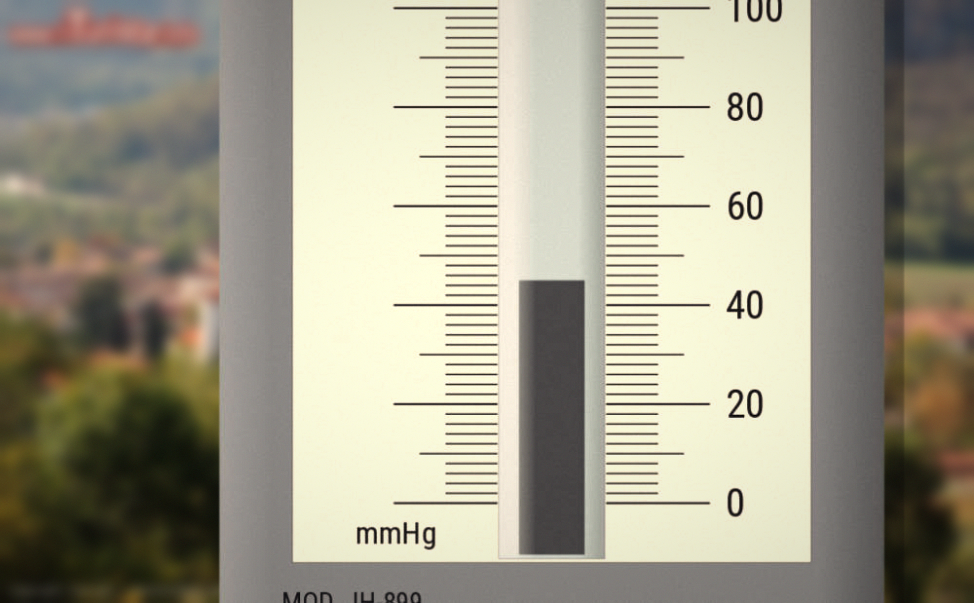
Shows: 45 mmHg
